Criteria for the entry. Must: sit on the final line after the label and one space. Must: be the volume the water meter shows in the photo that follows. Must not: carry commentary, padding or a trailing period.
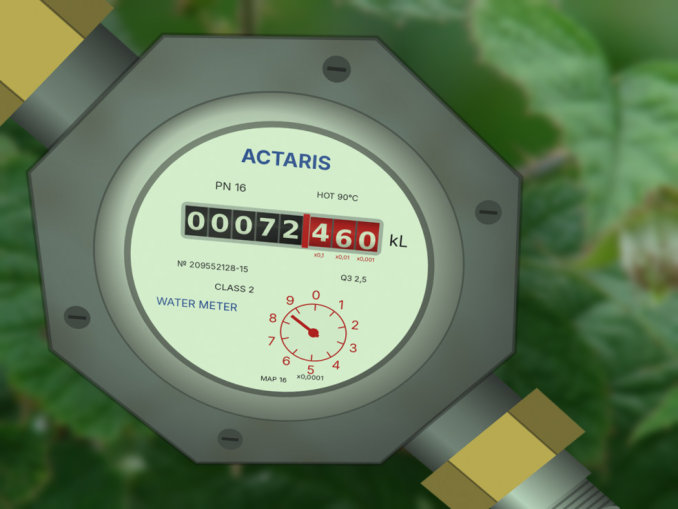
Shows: 72.4598 kL
